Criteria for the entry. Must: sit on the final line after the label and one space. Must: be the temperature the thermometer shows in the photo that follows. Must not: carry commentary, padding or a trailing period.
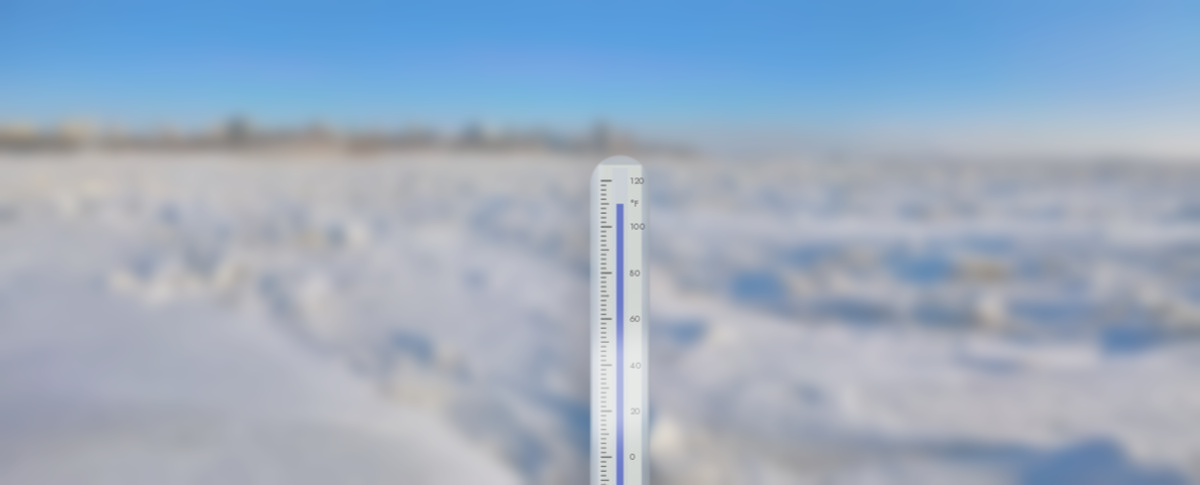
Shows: 110 °F
